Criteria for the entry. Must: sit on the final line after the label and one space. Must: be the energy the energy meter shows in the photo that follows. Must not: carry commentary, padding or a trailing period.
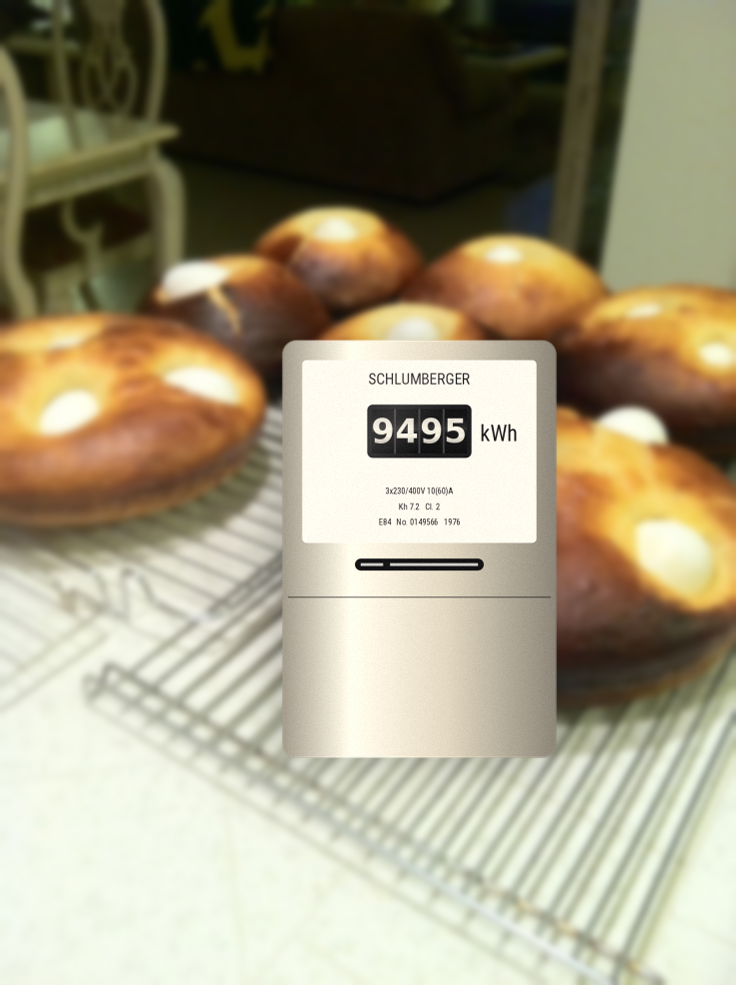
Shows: 9495 kWh
